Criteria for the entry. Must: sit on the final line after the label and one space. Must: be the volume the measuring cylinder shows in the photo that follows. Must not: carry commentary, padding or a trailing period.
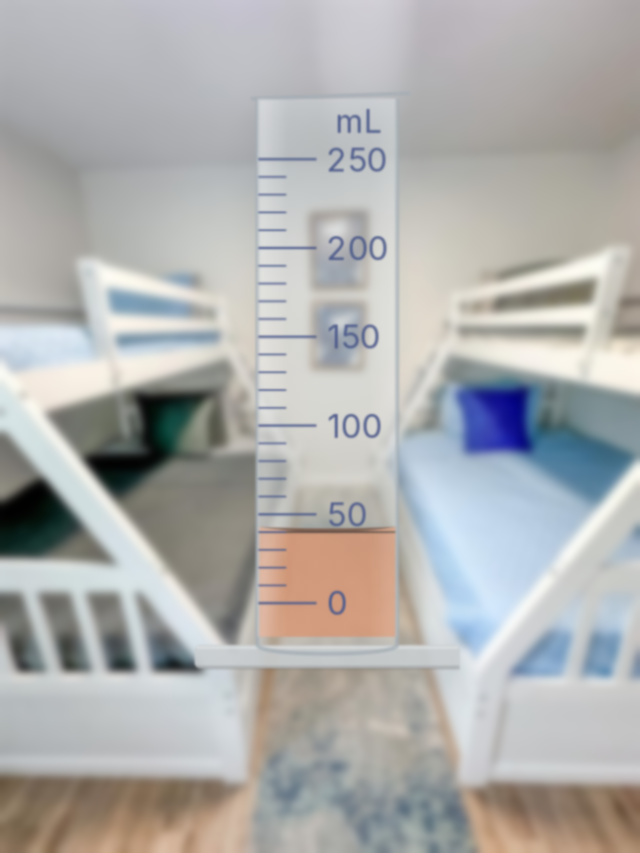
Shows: 40 mL
